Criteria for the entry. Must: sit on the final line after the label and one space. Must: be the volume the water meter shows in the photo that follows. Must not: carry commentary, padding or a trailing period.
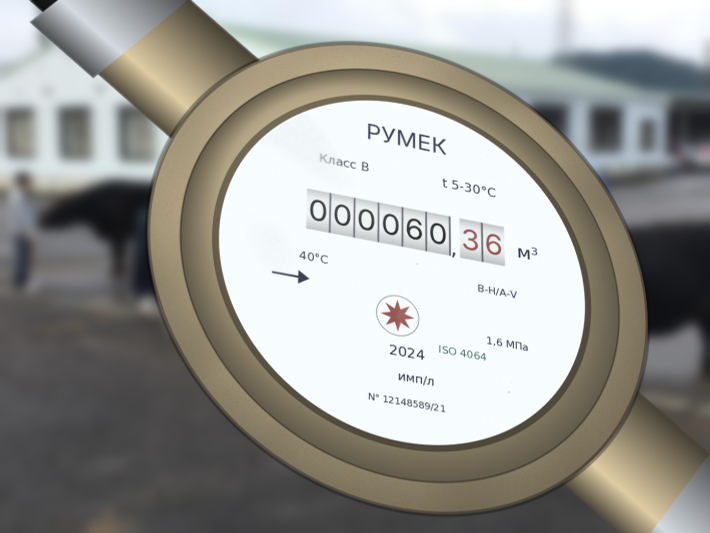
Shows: 60.36 m³
